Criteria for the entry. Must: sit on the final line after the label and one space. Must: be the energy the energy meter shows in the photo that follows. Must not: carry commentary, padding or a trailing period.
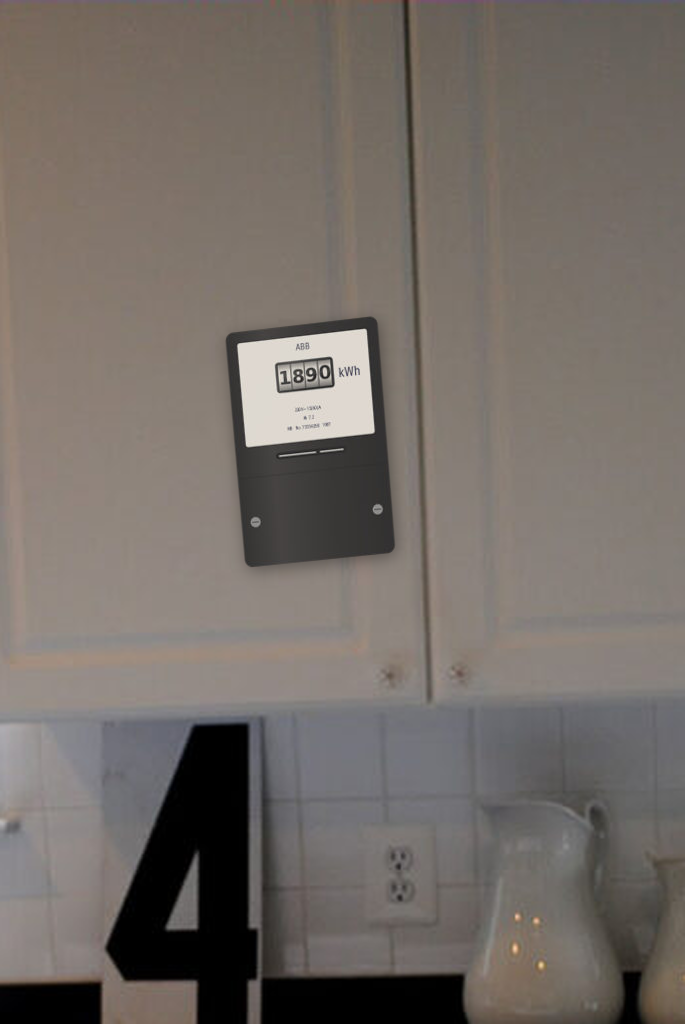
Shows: 1890 kWh
